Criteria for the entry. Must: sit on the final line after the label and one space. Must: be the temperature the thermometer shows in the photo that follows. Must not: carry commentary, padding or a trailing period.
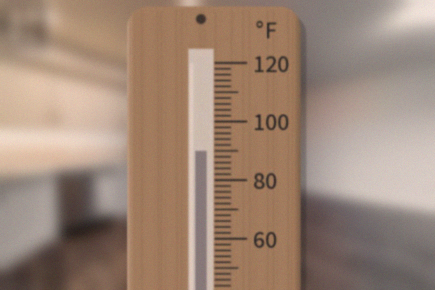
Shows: 90 °F
